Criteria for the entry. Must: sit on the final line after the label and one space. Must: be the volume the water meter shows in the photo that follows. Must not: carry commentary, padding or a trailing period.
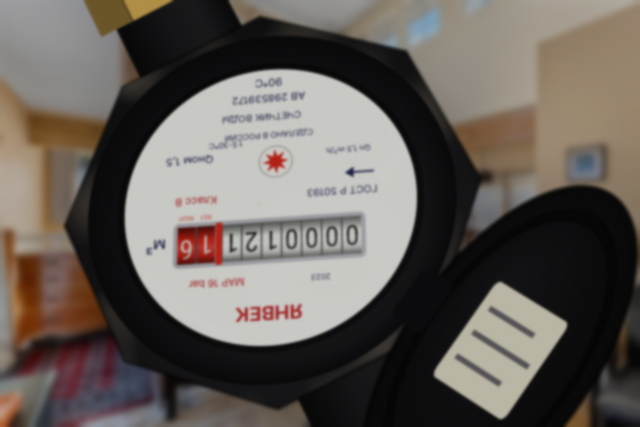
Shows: 121.16 m³
